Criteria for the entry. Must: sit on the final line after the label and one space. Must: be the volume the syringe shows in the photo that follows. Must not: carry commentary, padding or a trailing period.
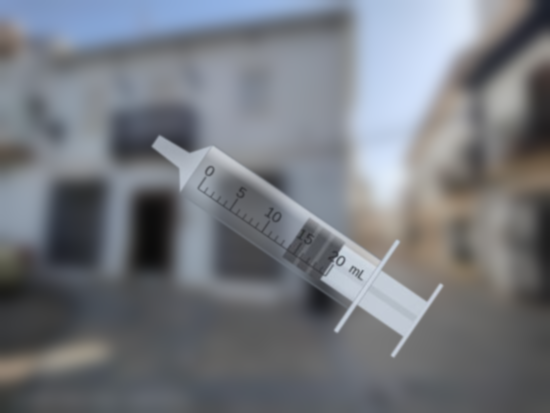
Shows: 14 mL
